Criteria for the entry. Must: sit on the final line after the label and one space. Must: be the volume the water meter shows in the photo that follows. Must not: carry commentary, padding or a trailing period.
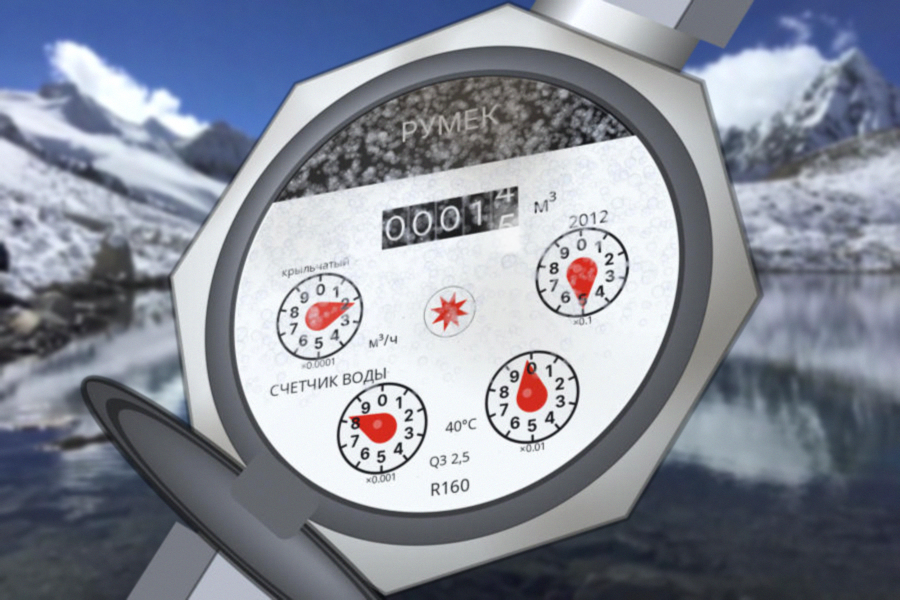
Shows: 14.4982 m³
